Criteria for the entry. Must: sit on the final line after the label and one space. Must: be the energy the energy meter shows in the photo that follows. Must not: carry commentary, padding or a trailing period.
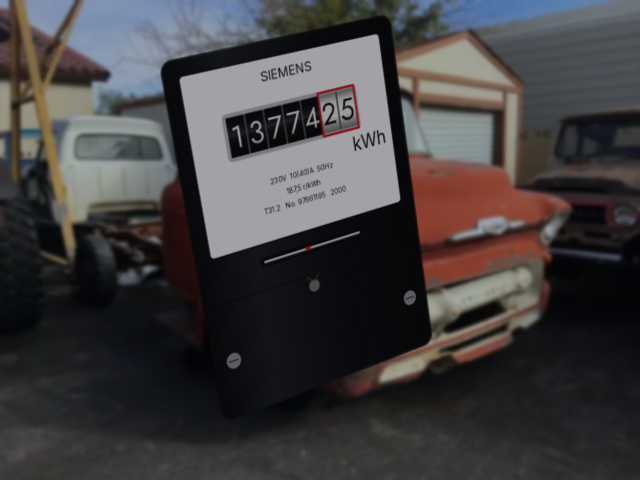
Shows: 13774.25 kWh
